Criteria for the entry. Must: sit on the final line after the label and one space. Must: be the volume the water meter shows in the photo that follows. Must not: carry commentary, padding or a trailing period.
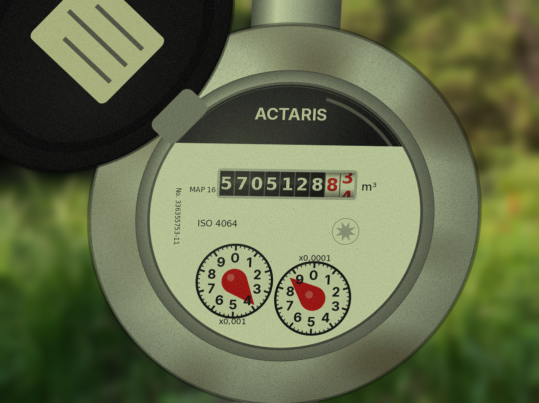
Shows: 5705128.8338 m³
